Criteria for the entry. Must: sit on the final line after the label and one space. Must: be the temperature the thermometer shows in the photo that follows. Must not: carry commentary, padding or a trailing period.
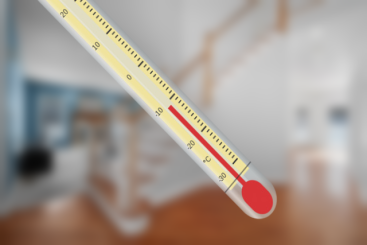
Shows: -11 °C
